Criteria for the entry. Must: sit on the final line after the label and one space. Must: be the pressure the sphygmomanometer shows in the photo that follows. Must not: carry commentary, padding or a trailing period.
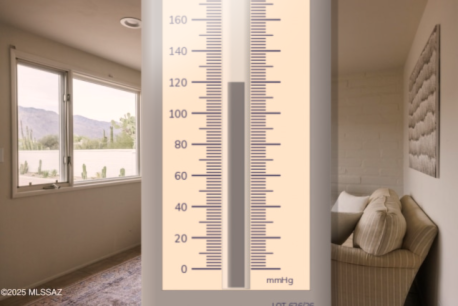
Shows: 120 mmHg
